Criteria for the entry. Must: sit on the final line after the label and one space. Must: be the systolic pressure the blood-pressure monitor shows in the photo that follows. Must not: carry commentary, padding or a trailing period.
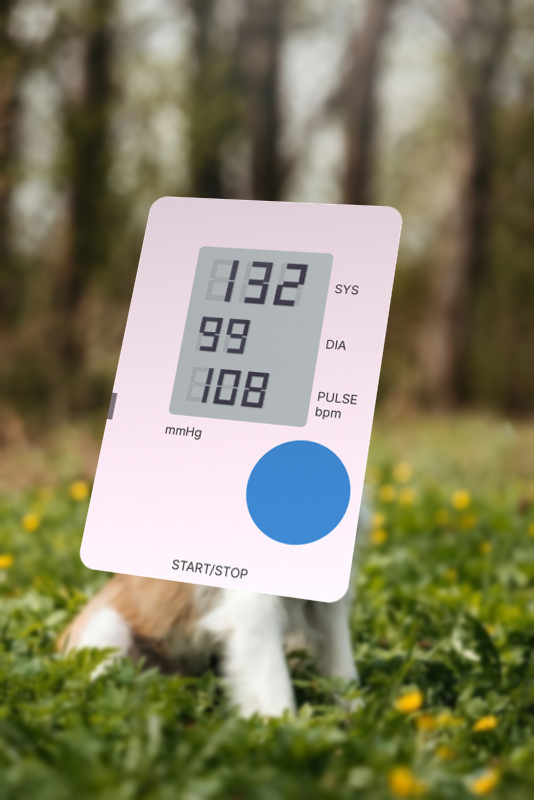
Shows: 132 mmHg
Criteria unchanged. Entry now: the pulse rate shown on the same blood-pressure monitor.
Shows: 108 bpm
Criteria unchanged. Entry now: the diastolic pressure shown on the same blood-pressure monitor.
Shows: 99 mmHg
